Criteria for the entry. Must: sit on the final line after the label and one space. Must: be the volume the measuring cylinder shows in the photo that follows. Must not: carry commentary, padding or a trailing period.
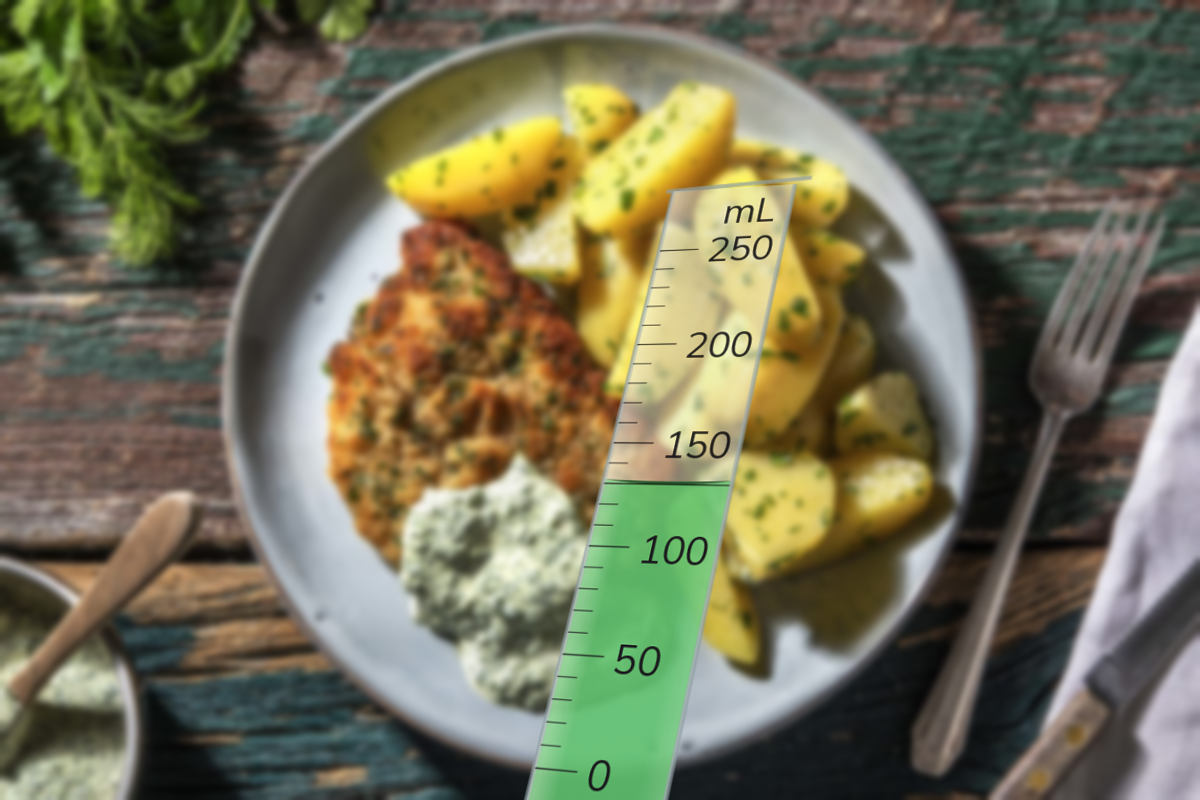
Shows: 130 mL
